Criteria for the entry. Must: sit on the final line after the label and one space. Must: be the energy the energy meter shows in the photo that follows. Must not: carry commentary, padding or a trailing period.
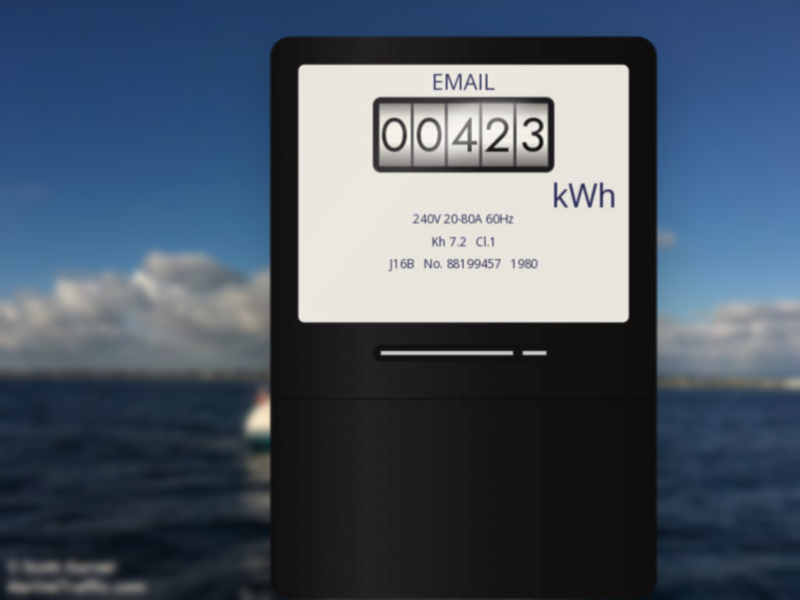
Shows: 423 kWh
